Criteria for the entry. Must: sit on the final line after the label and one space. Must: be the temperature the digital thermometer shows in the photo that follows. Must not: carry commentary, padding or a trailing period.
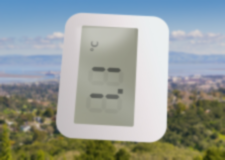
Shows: 1.1 °C
